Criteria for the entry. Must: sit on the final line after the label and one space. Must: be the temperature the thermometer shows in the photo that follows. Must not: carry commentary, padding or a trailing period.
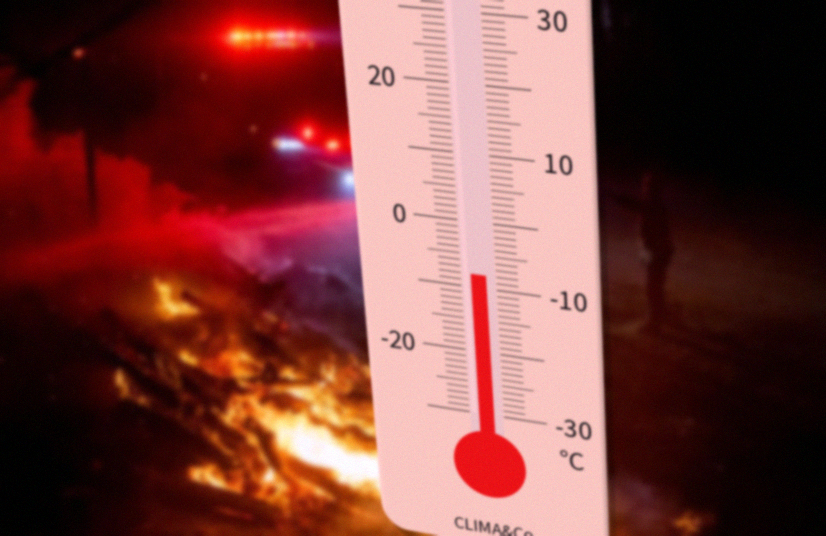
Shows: -8 °C
